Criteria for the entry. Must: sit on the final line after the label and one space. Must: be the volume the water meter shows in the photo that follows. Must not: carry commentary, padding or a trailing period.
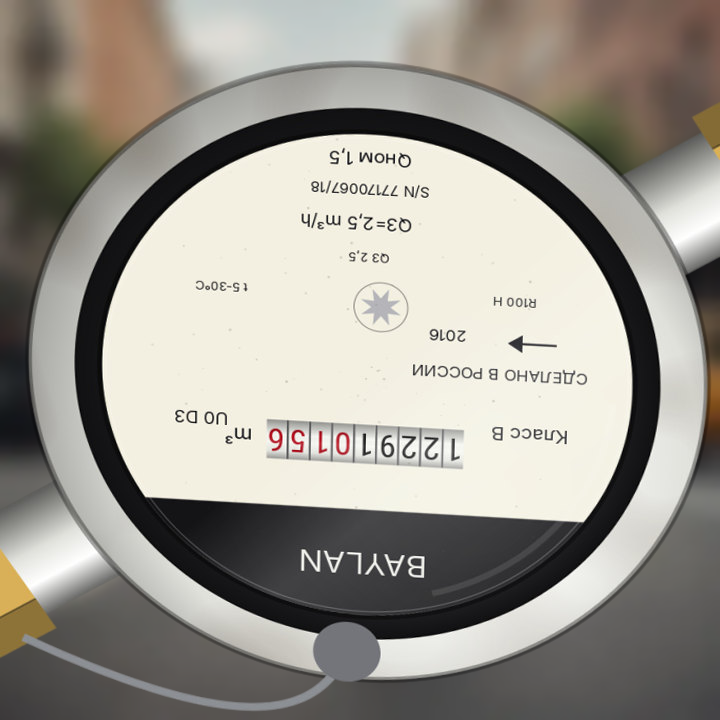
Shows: 12291.0156 m³
